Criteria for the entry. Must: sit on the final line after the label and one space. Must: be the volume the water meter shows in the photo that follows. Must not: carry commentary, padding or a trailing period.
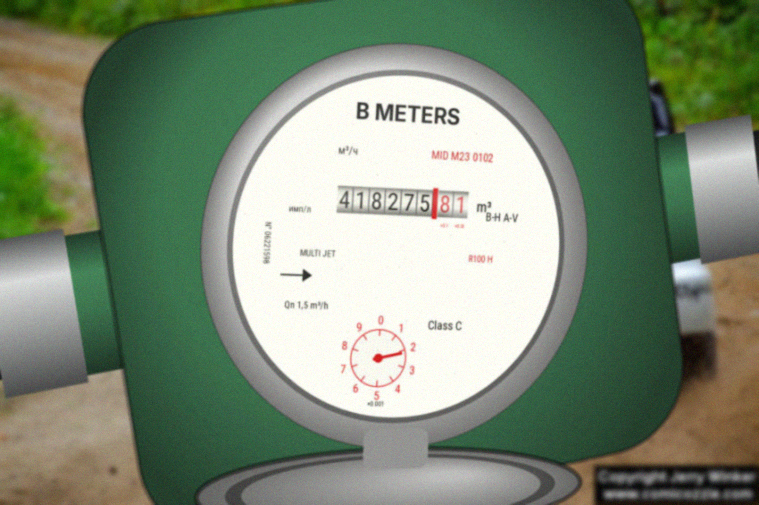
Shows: 418275.812 m³
